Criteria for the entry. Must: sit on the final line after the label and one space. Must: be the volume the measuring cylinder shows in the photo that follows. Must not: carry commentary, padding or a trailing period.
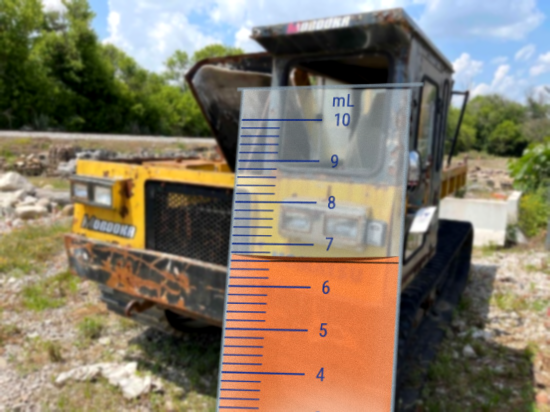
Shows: 6.6 mL
